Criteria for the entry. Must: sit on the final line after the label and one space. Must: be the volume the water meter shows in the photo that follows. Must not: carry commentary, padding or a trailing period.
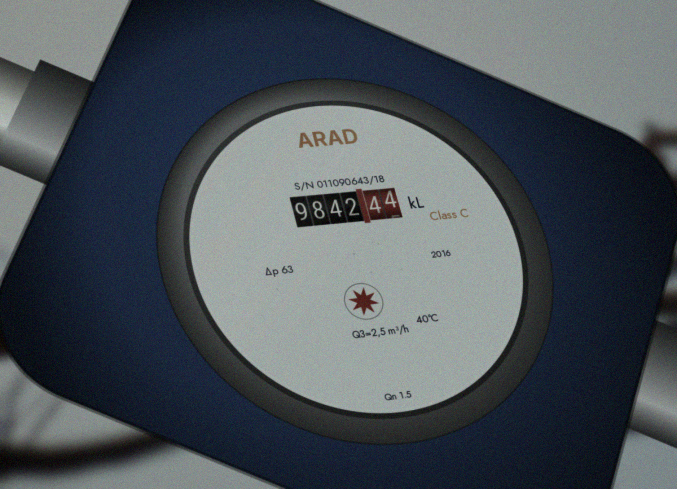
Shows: 9842.44 kL
